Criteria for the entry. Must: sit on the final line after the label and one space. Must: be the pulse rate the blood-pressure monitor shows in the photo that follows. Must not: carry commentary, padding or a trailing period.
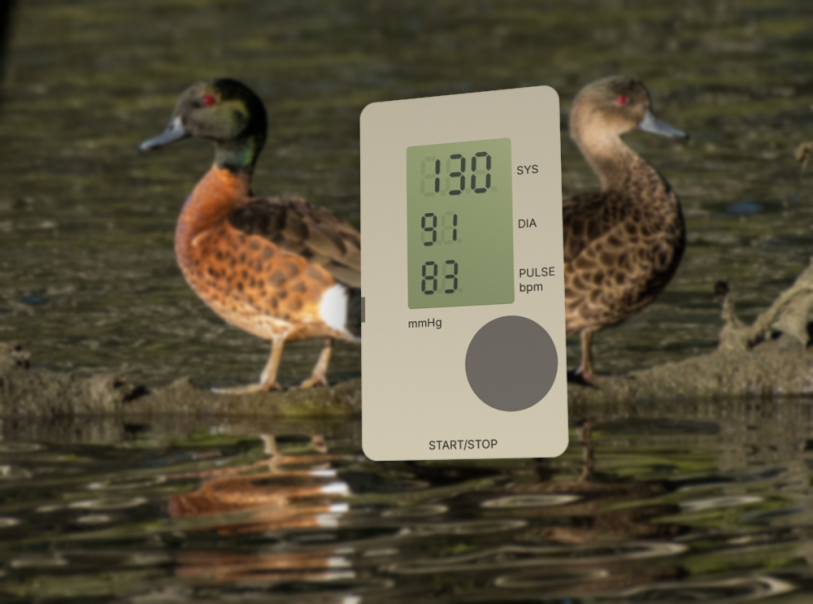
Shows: 83 bpm
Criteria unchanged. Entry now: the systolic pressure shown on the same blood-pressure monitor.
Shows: 130 mmHg
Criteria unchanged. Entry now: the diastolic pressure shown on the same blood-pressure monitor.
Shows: 91 mmHg
